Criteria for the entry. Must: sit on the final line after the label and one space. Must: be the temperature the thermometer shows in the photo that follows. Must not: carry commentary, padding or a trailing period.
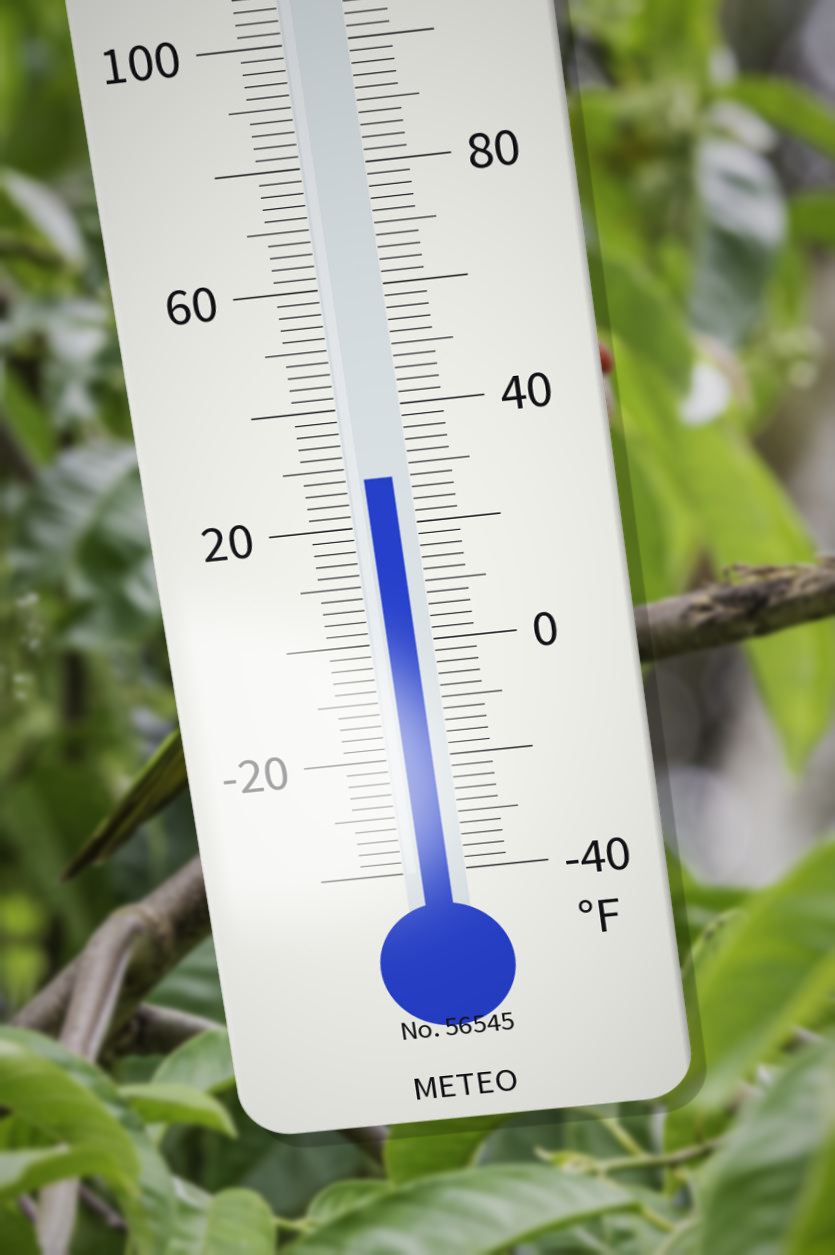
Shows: 28 °F
